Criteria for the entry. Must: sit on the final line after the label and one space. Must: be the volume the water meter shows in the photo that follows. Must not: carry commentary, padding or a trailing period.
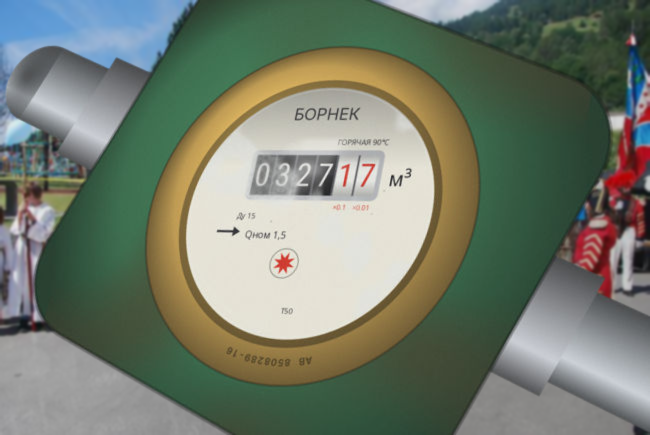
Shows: 327.17 m³
